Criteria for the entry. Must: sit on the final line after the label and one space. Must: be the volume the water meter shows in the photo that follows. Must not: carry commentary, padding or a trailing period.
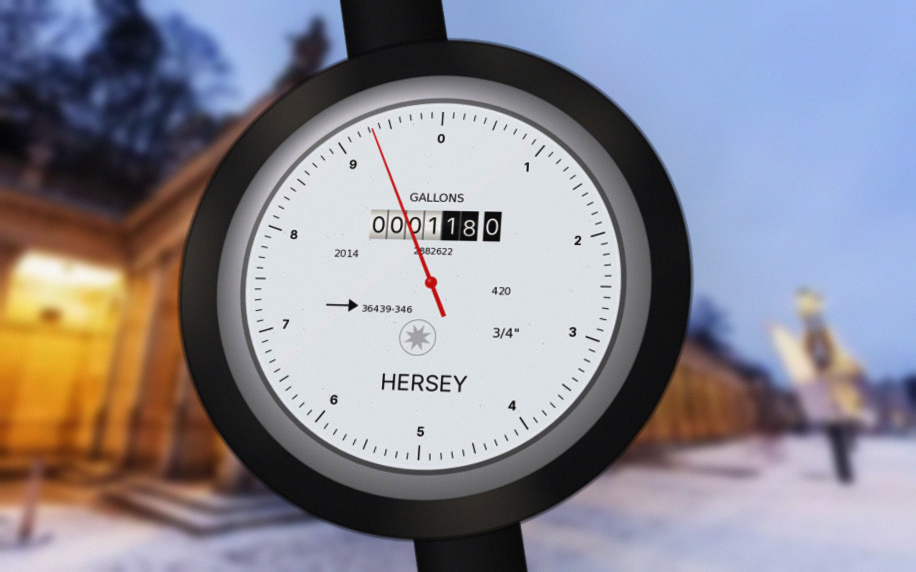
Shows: 1179.3 gal
